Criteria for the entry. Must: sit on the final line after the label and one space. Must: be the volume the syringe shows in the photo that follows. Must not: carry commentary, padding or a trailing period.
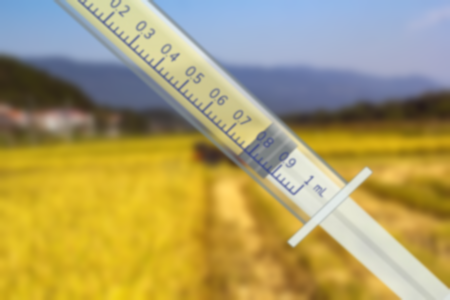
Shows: 0.78 mL
